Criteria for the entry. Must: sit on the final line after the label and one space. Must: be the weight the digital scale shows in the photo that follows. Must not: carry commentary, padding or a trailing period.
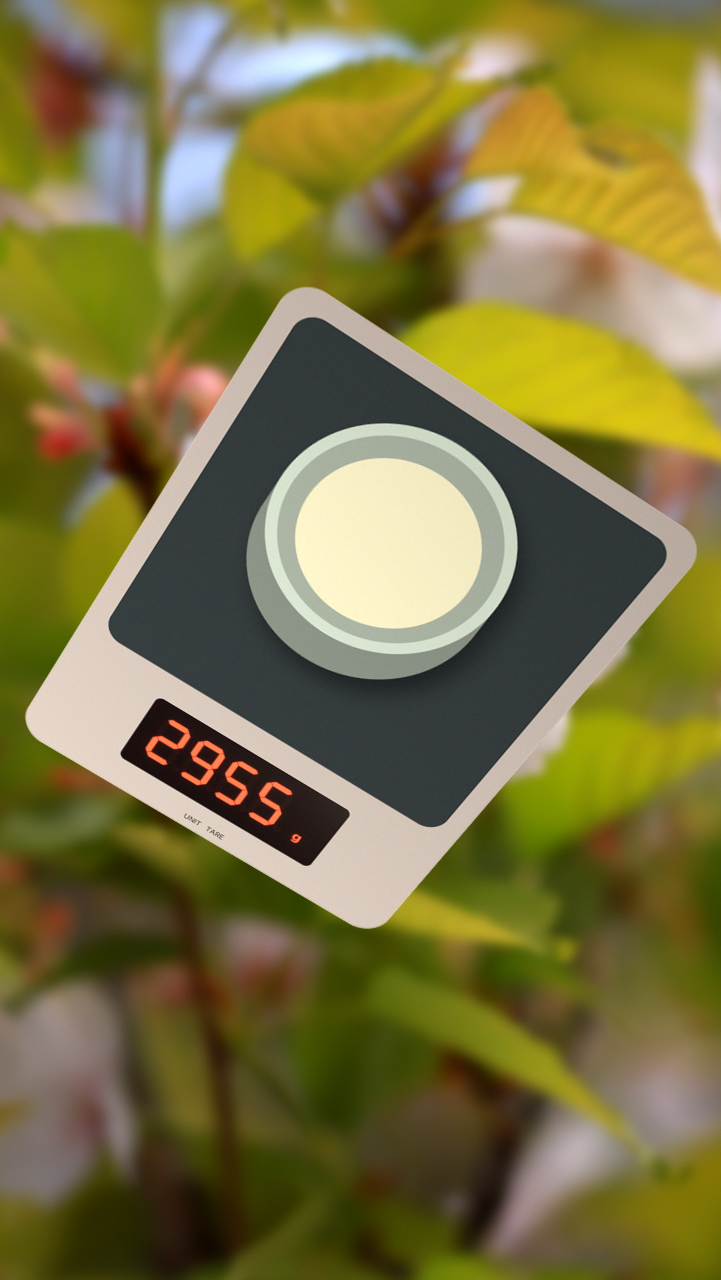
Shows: 2955 g
